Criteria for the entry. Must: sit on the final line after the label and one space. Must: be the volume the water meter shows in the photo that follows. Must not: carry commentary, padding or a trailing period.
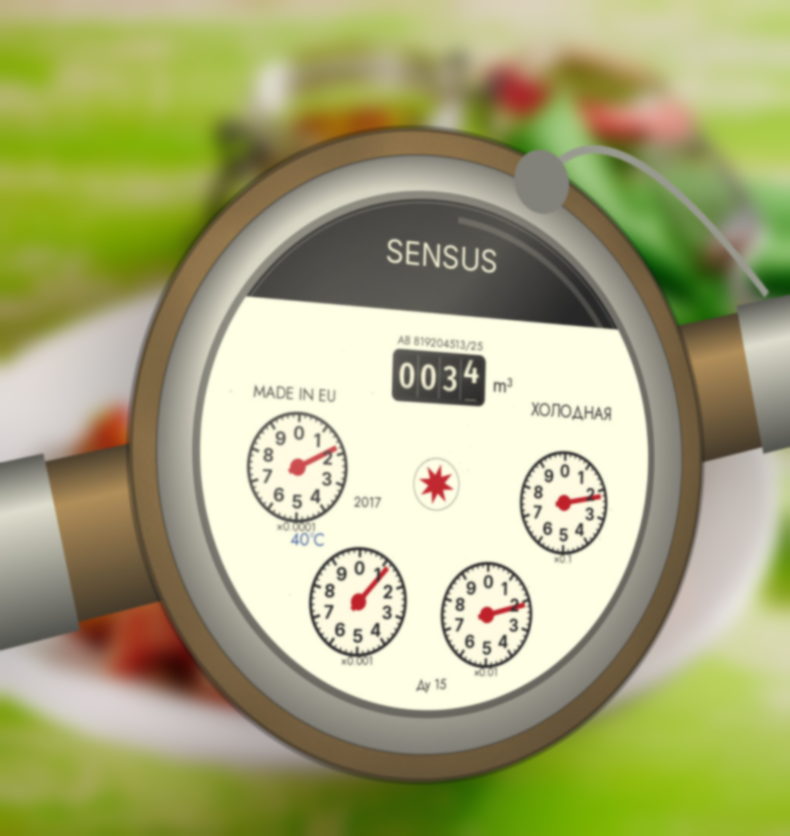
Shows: 34.2211 m³
